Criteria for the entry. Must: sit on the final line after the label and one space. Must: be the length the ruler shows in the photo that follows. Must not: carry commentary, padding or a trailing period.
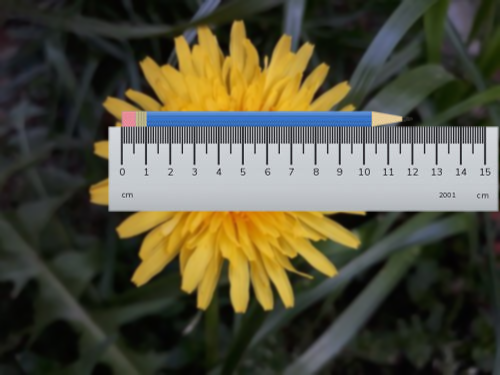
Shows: 12 cm
